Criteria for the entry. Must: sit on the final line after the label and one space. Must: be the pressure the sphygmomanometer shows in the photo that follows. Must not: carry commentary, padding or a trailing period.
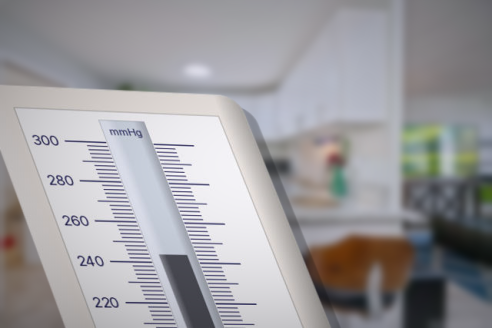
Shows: 244 mmHg
